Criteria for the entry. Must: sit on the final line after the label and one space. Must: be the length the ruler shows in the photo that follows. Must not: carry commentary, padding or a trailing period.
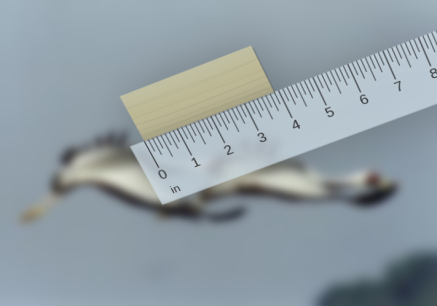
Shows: 3.875 in
